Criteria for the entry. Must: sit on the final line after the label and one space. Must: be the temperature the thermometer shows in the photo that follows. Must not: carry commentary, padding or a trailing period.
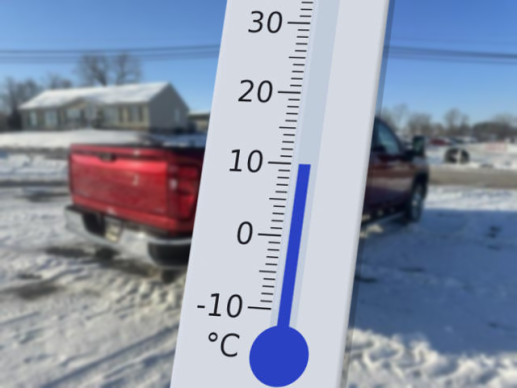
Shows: 10 °C
